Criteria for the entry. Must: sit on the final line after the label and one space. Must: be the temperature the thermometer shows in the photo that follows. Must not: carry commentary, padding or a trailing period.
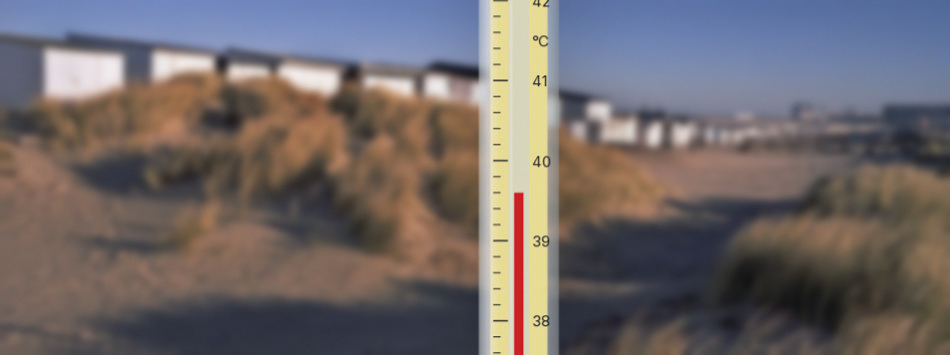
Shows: 39.6 °C
